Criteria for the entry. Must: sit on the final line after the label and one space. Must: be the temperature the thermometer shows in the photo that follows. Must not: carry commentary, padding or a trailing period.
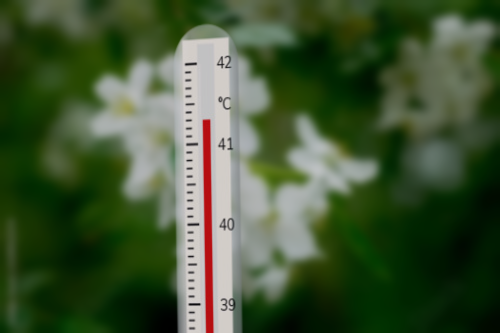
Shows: 41.3 °C
